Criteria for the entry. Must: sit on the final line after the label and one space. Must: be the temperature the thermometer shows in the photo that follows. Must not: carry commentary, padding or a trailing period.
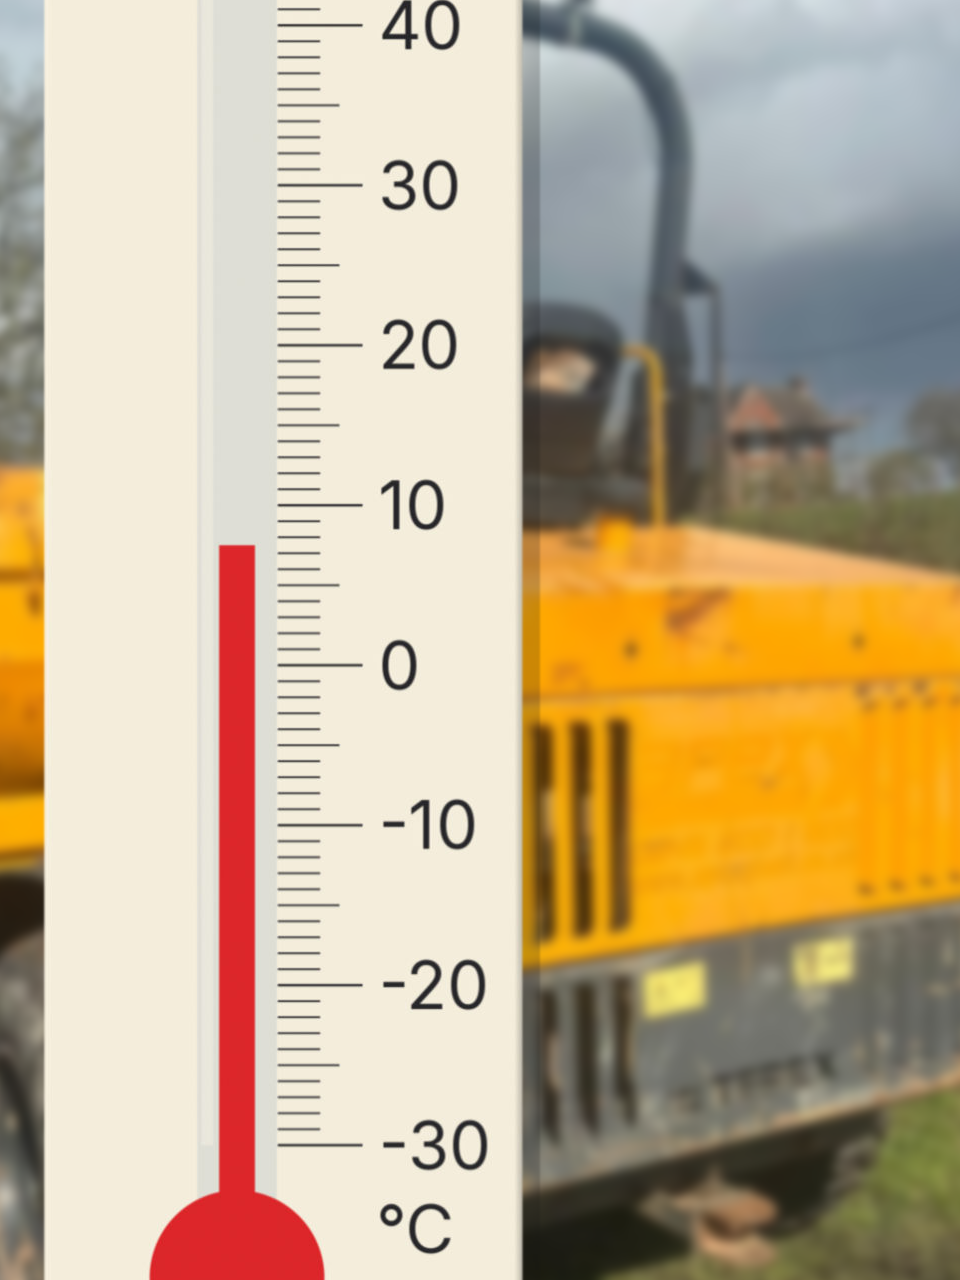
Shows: 7.5 °C
